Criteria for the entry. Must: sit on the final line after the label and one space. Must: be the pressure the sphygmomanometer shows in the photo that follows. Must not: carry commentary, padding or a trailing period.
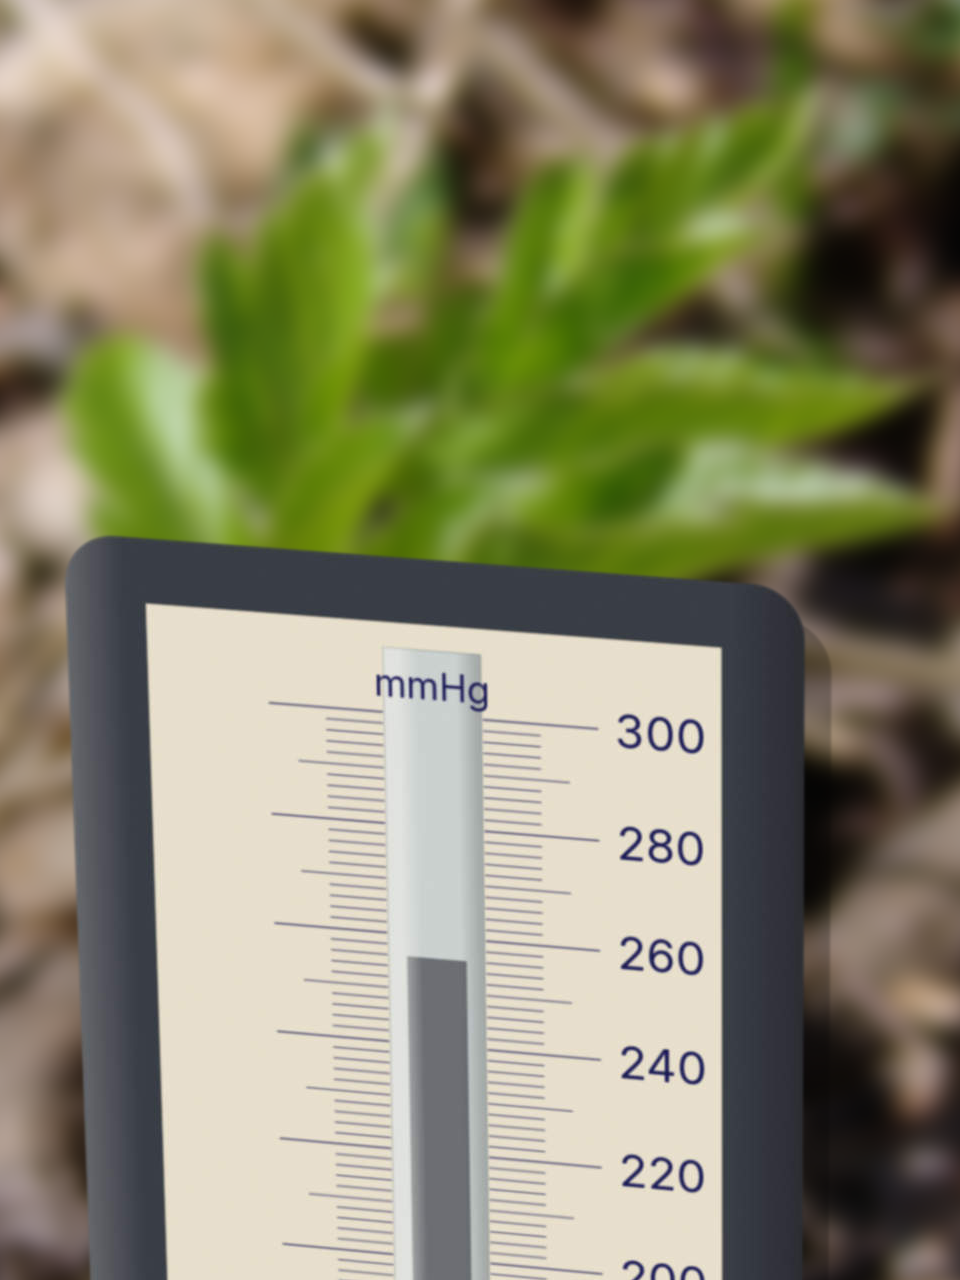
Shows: 256 mmHg
